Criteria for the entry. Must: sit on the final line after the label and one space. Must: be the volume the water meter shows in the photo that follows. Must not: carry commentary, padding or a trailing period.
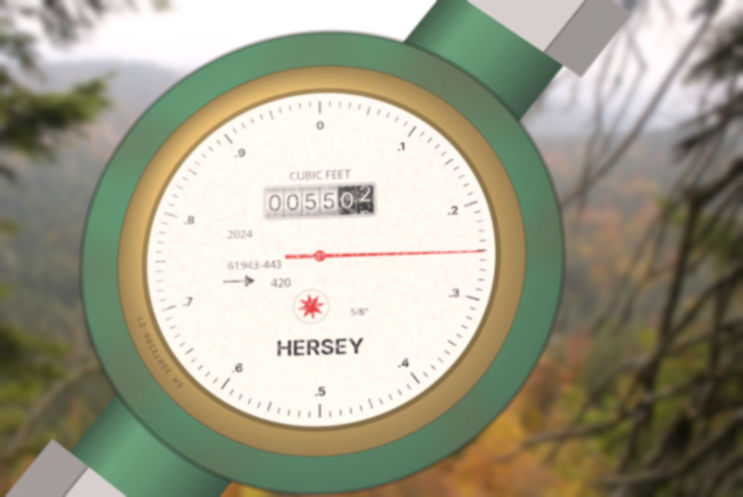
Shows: 5502.25 ft³
